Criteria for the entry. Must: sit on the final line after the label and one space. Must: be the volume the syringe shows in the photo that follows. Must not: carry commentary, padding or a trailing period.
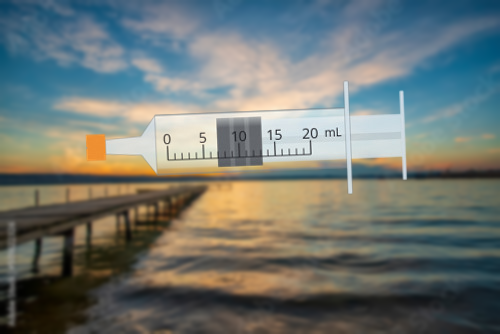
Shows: 7 mL
